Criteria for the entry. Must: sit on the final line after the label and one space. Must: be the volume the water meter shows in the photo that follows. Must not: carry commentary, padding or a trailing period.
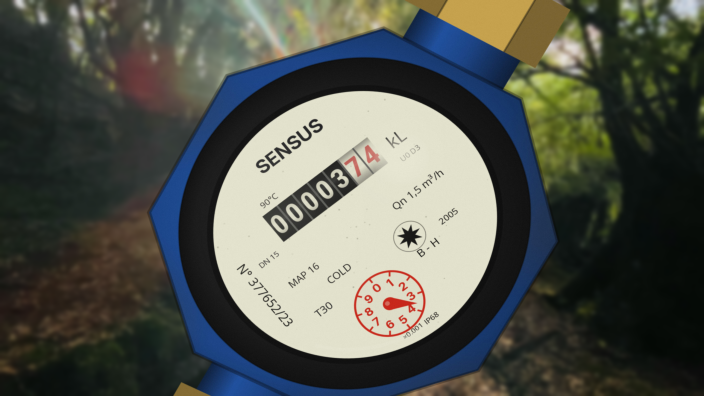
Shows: 3.743 kL
